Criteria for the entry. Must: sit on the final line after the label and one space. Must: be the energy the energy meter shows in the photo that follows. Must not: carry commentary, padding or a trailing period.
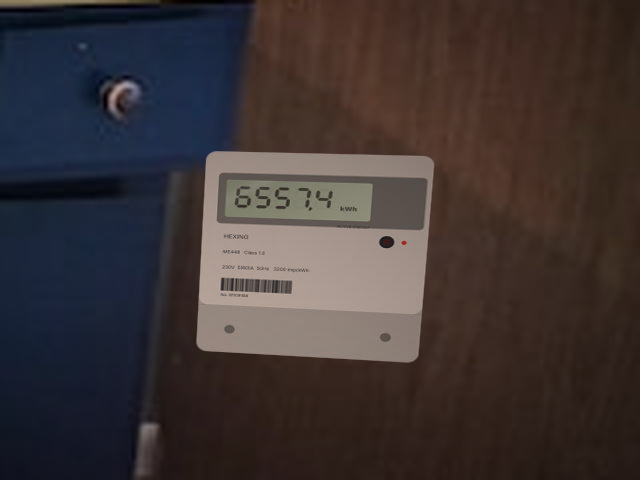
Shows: 6557.4 kWh
